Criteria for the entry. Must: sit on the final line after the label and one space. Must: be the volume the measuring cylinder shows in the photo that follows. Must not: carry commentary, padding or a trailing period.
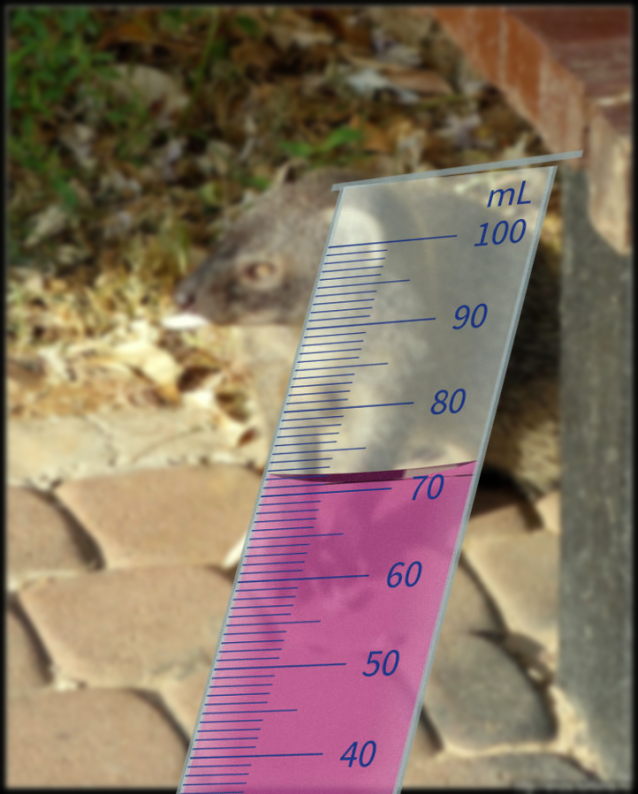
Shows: 71 mL
